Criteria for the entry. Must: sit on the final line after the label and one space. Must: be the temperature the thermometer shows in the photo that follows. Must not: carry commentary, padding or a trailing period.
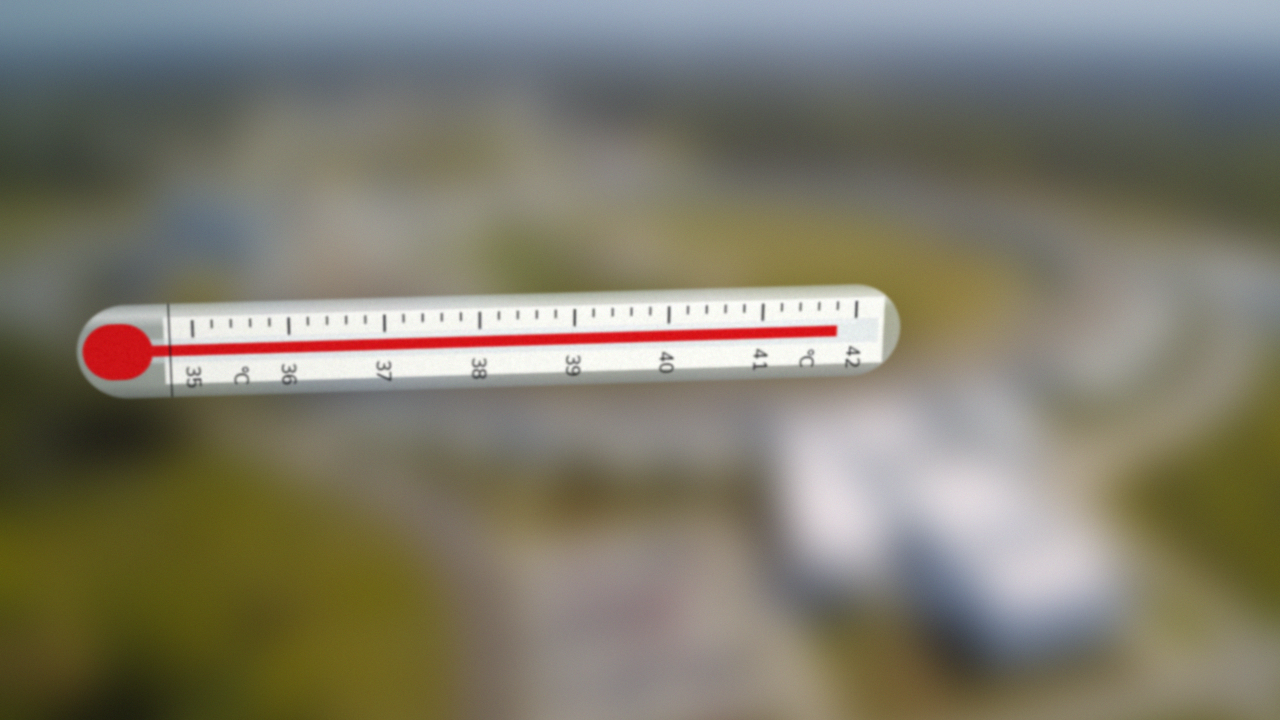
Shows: 41.8 °C
